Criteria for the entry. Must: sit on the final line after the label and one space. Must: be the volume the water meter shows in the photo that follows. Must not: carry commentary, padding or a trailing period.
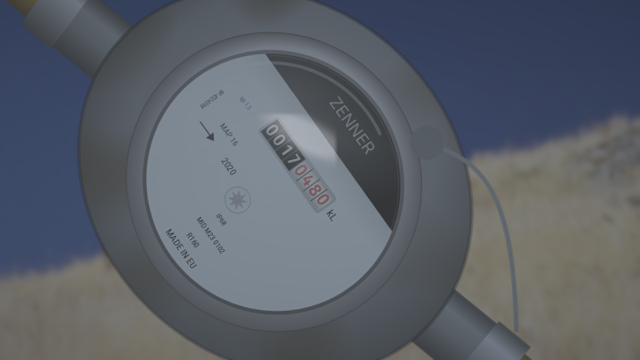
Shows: 17.0480 kL
